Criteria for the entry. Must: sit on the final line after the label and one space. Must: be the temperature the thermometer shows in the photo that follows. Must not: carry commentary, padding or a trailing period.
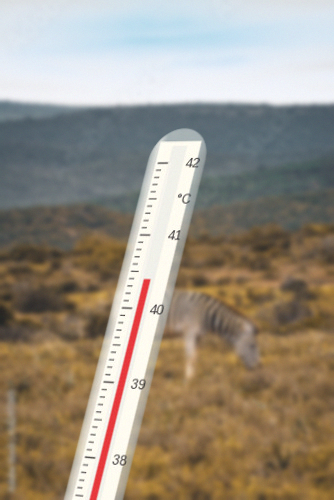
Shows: 40.4 °C
